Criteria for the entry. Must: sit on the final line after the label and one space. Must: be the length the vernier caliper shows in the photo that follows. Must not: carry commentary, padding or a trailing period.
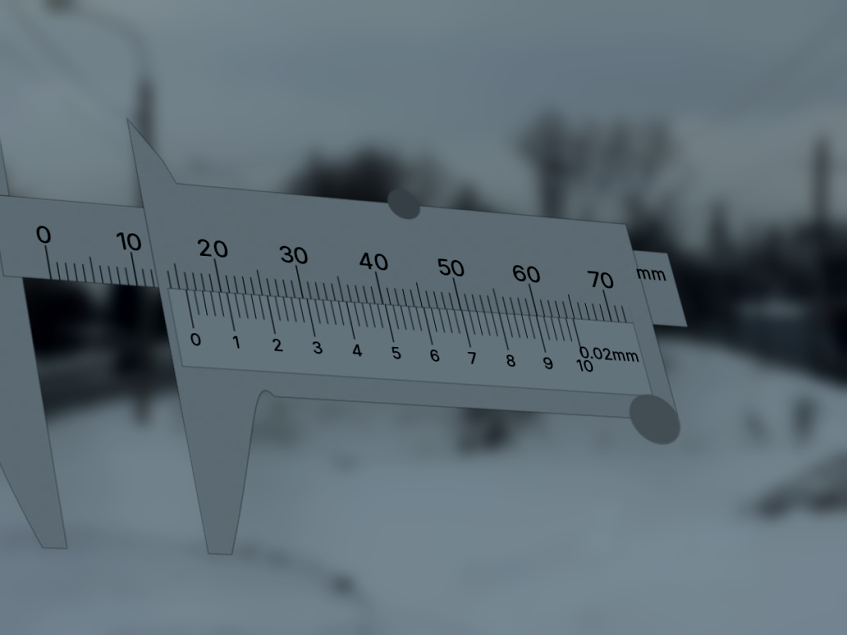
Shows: 15.8 mm
